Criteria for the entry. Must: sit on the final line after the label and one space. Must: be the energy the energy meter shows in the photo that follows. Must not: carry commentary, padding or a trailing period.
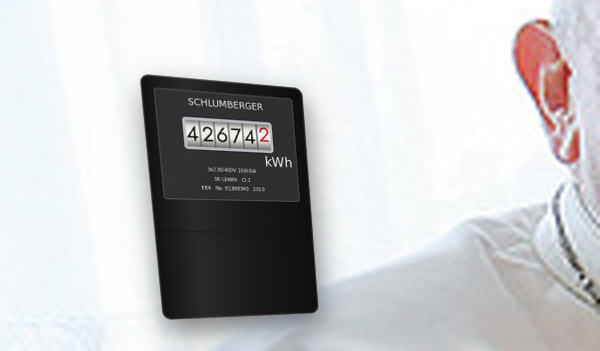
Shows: 42674.2 kWh
